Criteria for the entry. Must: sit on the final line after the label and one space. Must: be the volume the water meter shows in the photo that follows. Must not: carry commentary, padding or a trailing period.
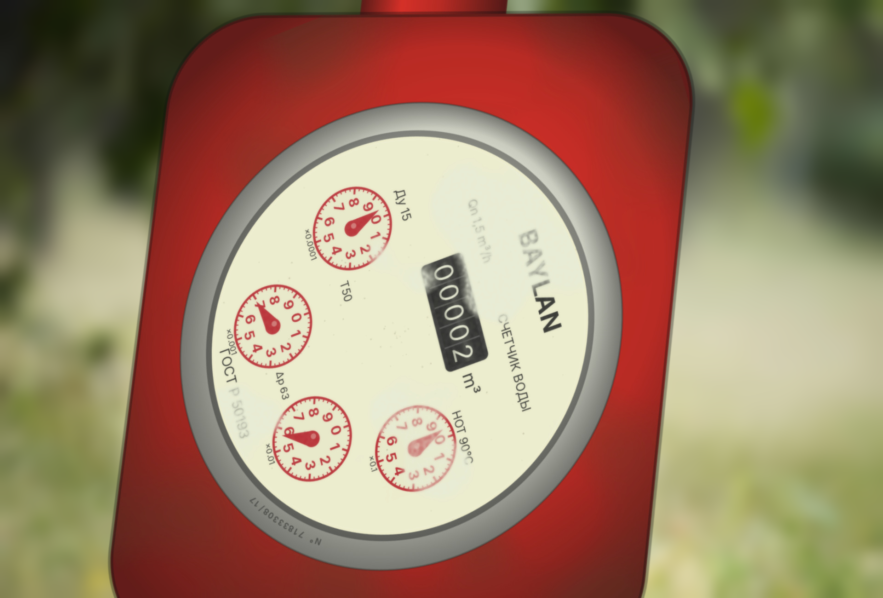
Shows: 1.9569 m³
